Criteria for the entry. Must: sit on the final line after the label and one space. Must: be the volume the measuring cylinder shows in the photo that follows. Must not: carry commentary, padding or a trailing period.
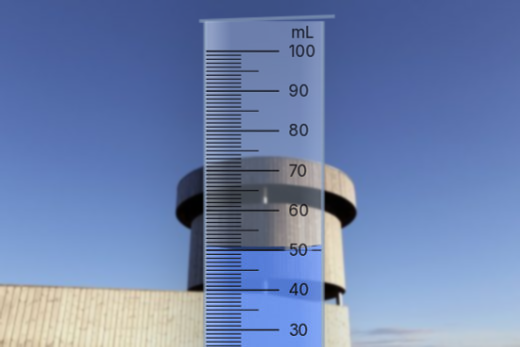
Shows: 50 mL
